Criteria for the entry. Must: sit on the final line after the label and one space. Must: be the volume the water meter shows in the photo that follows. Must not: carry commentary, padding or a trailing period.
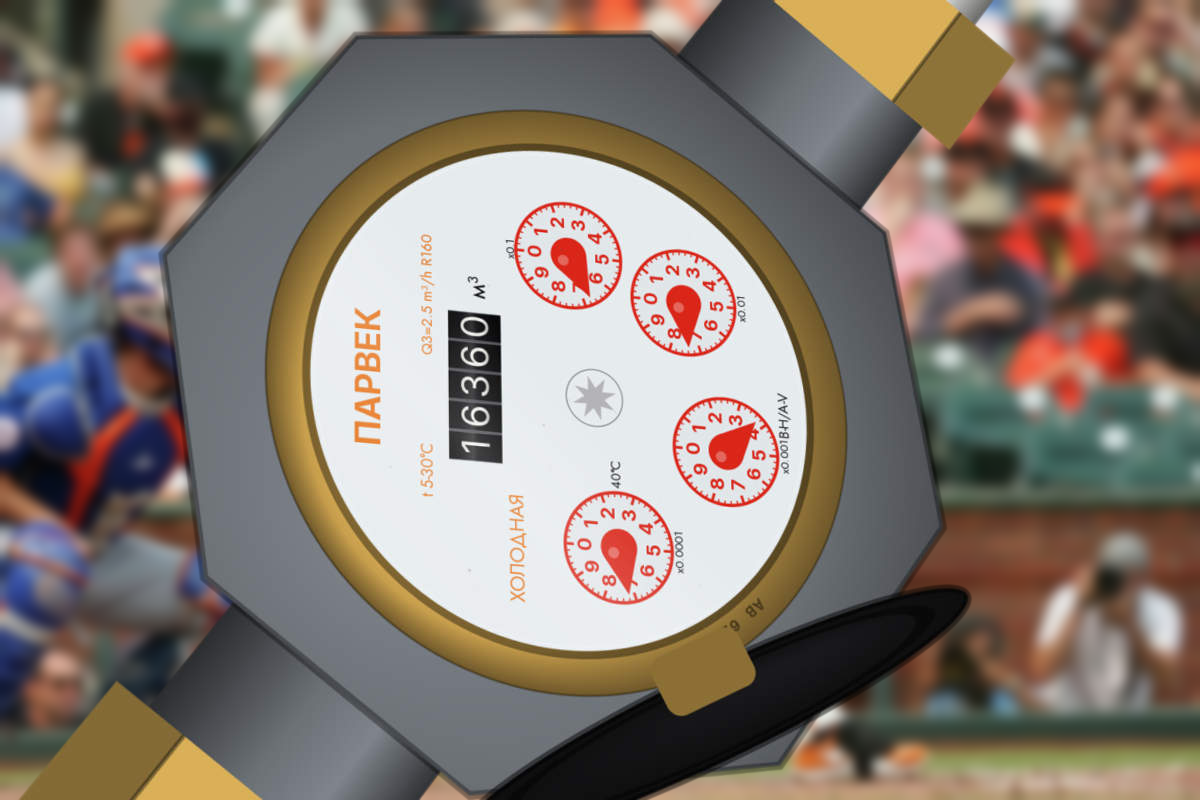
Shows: 16360.6737 m³
